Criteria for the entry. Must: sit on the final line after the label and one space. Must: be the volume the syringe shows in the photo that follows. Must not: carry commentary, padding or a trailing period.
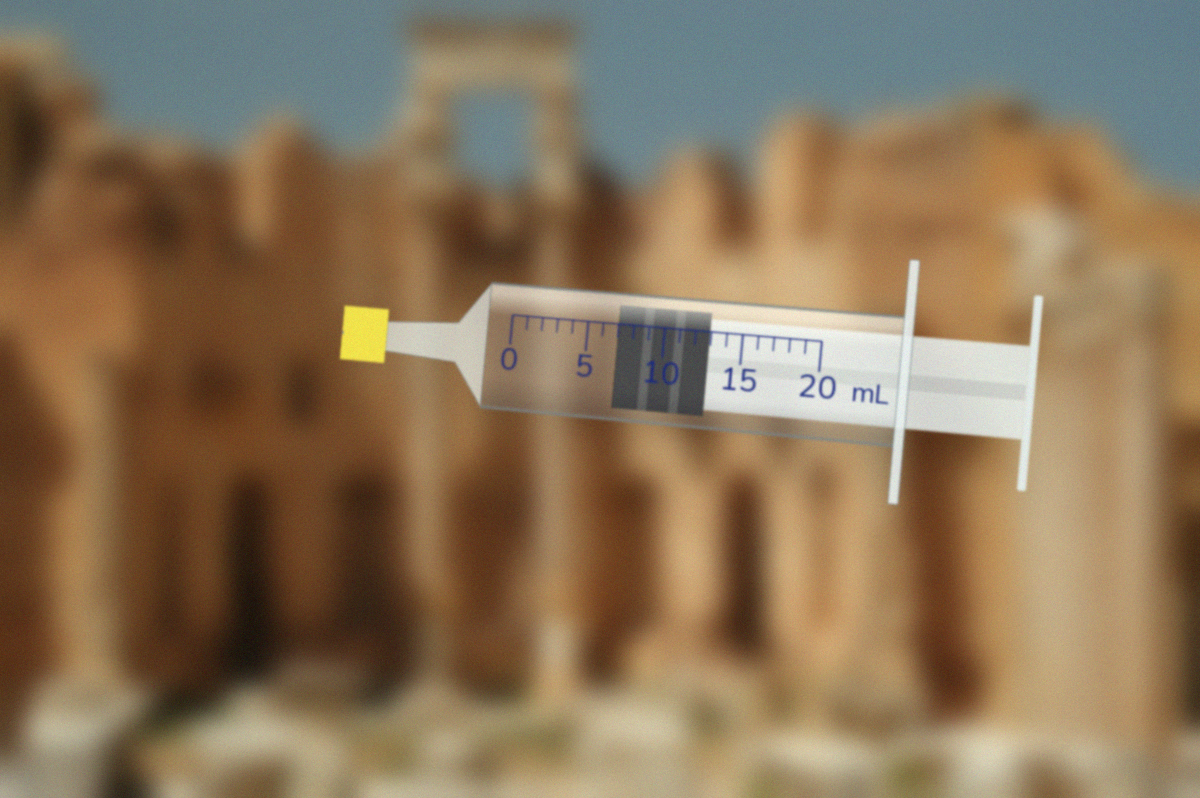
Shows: 7 mL
